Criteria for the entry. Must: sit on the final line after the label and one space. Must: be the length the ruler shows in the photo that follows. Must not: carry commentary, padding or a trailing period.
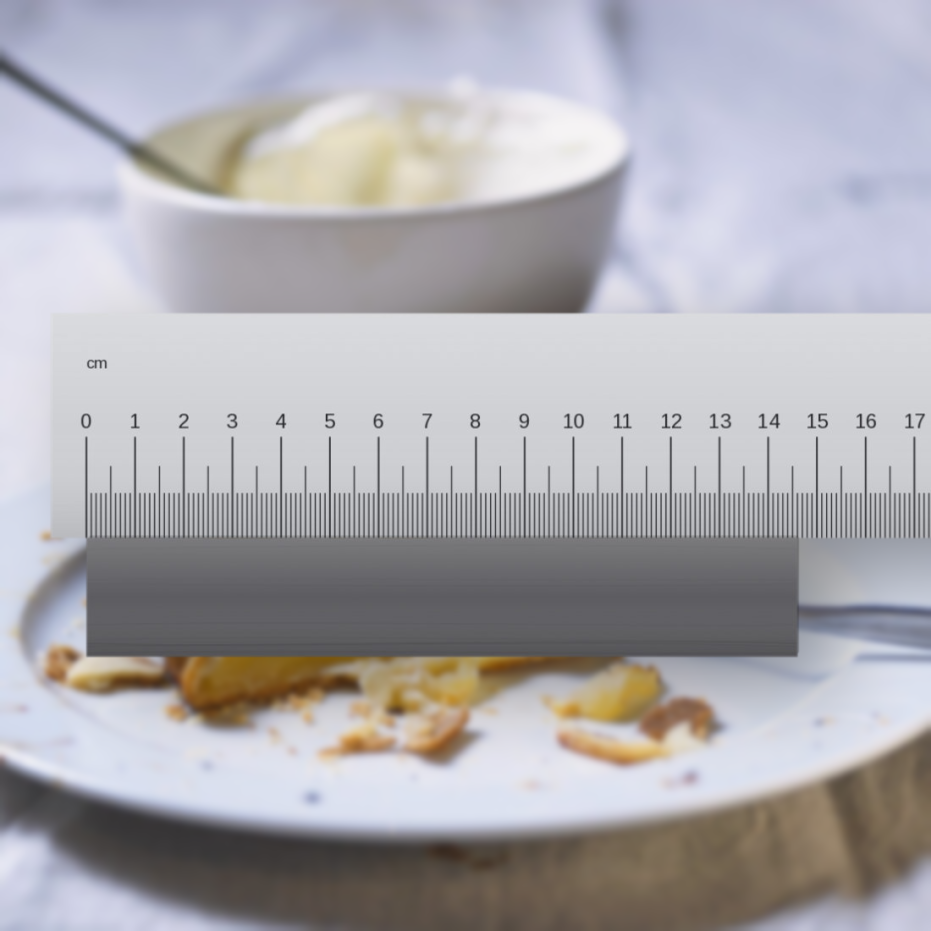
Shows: 14.6 cm
